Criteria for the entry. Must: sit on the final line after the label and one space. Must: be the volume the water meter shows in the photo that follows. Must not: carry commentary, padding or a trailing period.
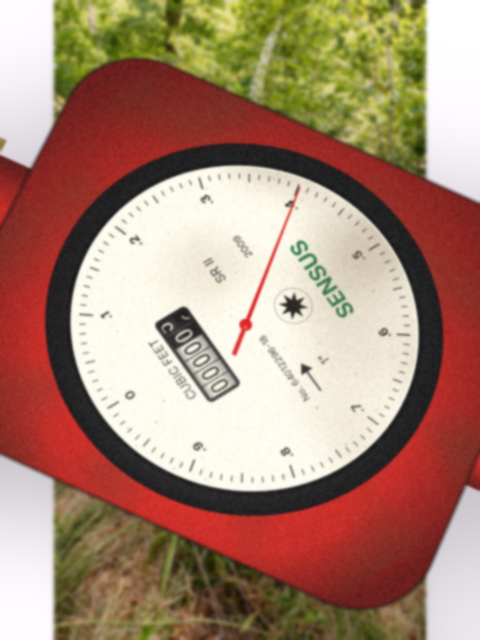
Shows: 5.40 ft³
